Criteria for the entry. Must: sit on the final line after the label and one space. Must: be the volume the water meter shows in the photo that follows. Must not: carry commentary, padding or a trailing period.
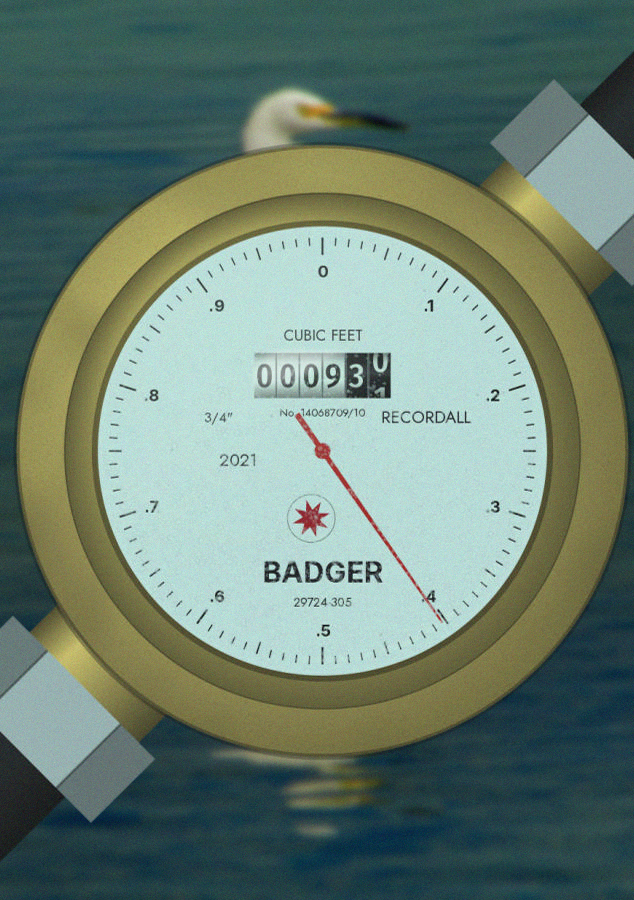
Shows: 930.40 ft³
